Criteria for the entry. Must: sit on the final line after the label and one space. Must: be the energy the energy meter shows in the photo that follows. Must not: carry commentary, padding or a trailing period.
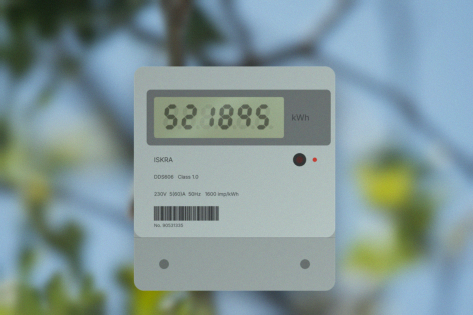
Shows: 521895 kWh
